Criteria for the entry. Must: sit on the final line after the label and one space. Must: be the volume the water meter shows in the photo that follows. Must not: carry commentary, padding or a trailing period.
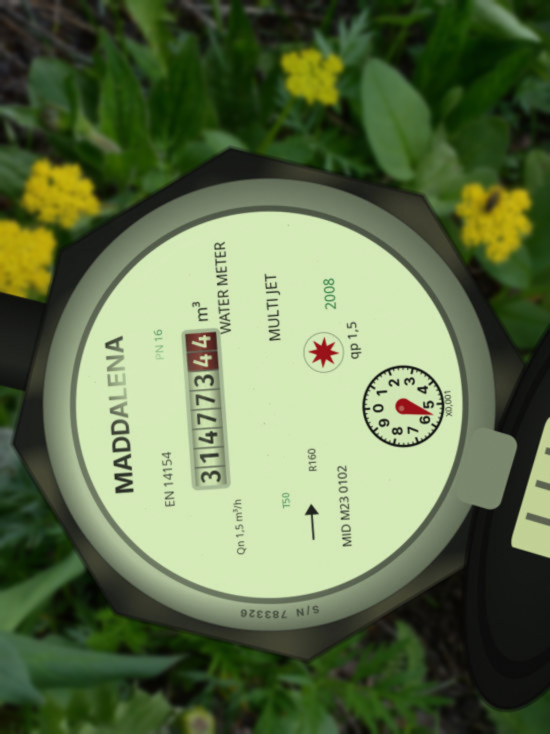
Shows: 314773.445 m³
